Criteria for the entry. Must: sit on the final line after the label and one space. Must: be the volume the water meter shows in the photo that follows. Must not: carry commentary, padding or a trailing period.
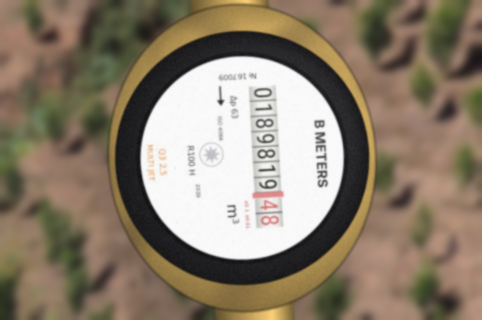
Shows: 189819.48 m³
